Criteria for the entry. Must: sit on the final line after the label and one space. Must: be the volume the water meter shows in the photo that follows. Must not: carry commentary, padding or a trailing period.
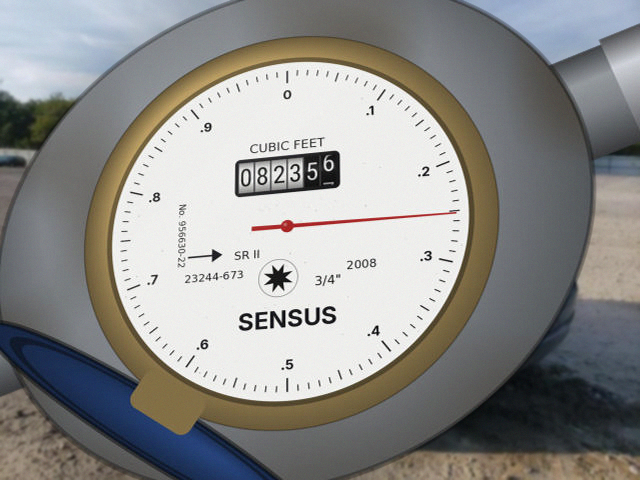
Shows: 82356.25 ft³
